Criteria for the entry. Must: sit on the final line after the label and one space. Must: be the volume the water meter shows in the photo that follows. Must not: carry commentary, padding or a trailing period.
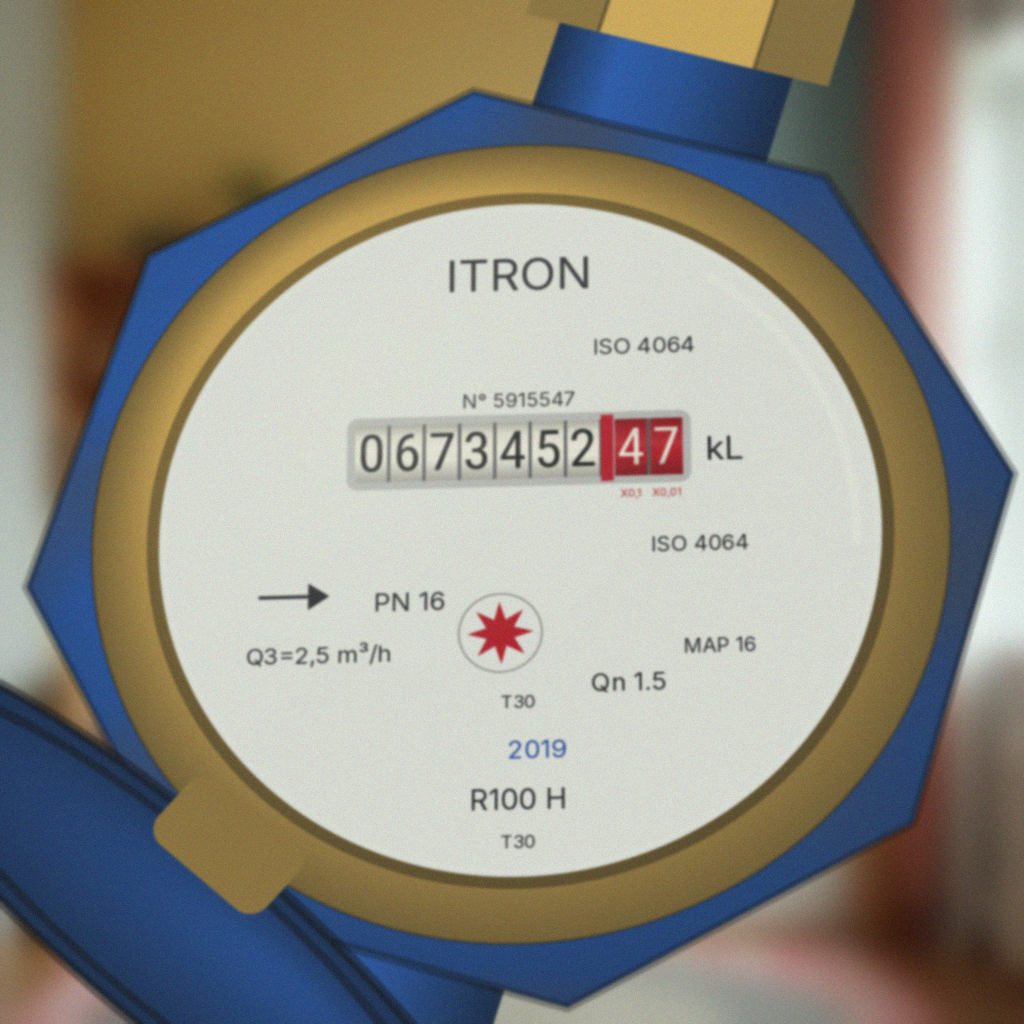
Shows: 673452.47 kL
